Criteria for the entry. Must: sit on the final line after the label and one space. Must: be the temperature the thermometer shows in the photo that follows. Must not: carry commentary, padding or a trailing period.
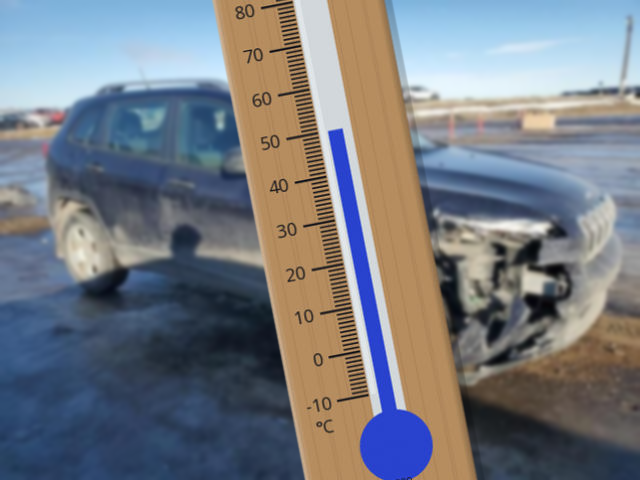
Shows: 50 °C
